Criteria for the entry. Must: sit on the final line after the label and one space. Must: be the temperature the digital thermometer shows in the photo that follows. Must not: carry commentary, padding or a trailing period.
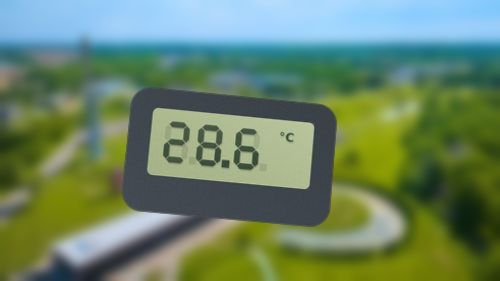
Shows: 28.6 °C
